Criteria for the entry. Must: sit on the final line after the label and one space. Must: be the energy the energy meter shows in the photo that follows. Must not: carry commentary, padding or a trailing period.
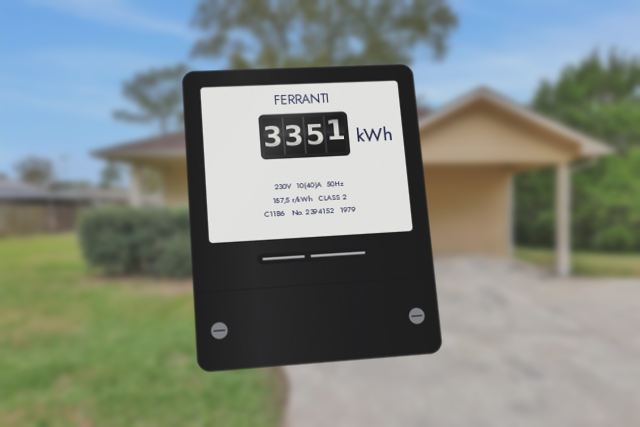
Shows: 3351 kWh
